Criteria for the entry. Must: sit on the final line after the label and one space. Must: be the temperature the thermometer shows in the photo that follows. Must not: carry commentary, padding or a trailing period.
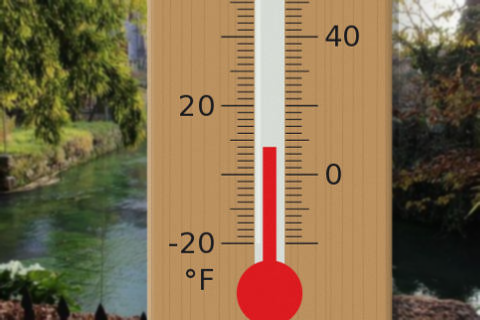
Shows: 8 °F
